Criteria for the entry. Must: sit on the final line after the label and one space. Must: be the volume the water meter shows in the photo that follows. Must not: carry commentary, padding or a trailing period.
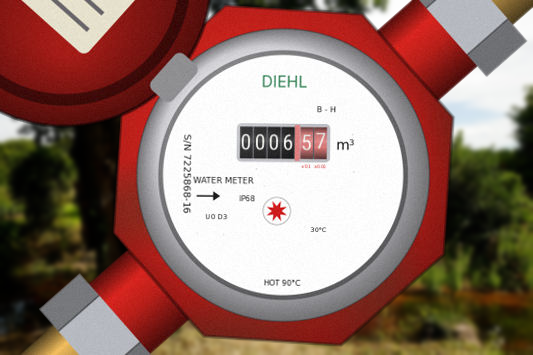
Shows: 6.57 m³
